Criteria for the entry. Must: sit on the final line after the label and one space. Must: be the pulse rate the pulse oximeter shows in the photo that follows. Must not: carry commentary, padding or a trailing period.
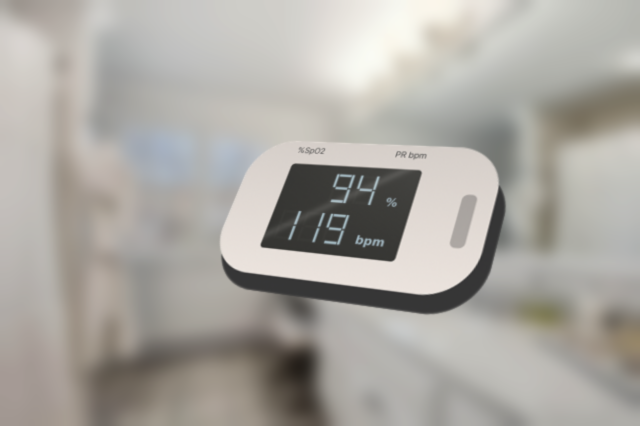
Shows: 119 bpm
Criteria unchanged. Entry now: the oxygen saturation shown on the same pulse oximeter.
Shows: 94 %
